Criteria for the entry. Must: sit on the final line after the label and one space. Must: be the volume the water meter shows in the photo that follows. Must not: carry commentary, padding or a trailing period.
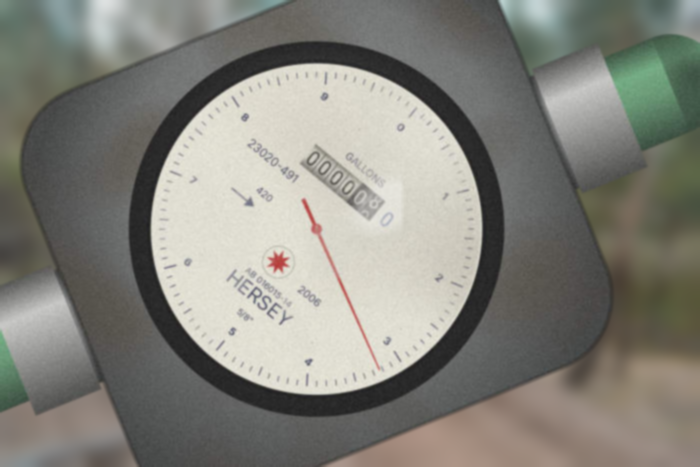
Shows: 83.2 gal
